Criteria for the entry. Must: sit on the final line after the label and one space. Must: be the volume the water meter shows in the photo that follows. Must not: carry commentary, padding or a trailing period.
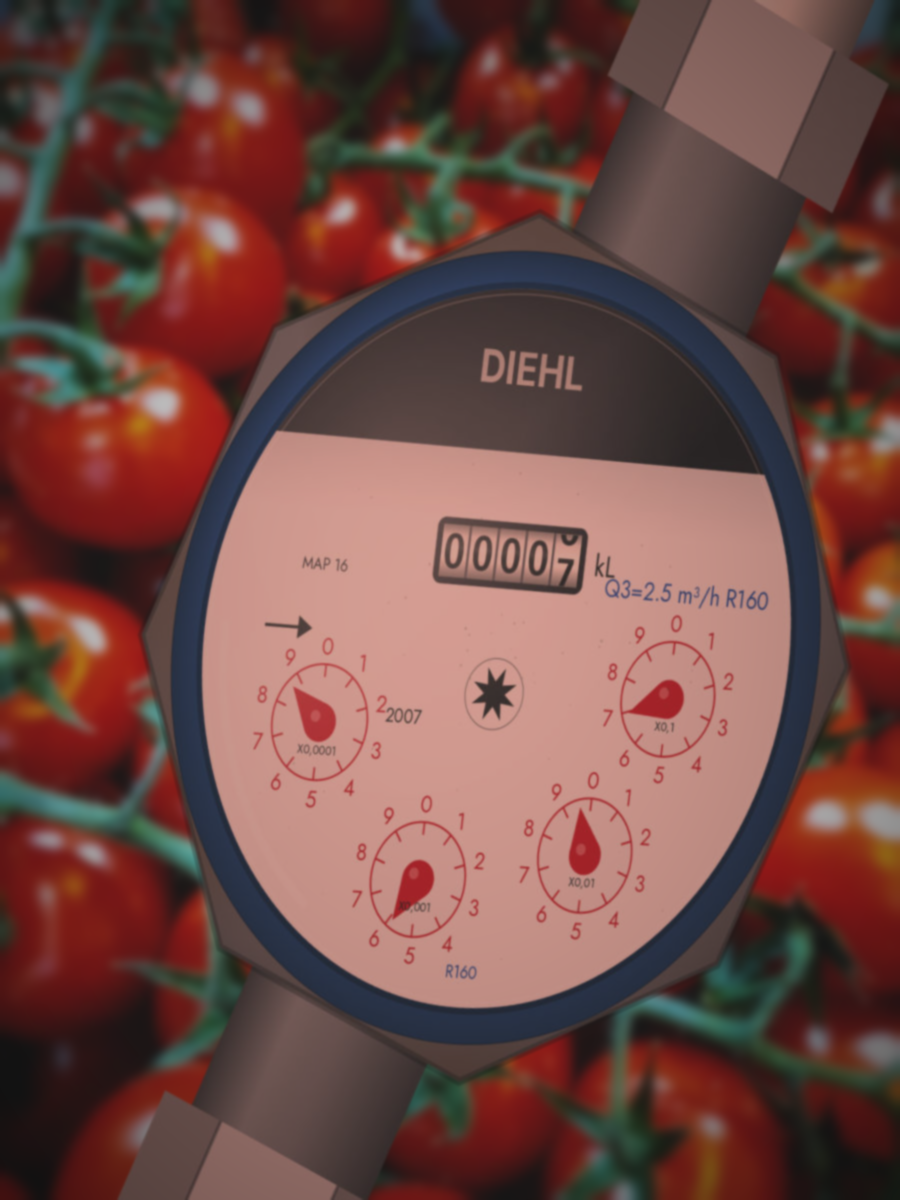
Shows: 6.6958 kL
